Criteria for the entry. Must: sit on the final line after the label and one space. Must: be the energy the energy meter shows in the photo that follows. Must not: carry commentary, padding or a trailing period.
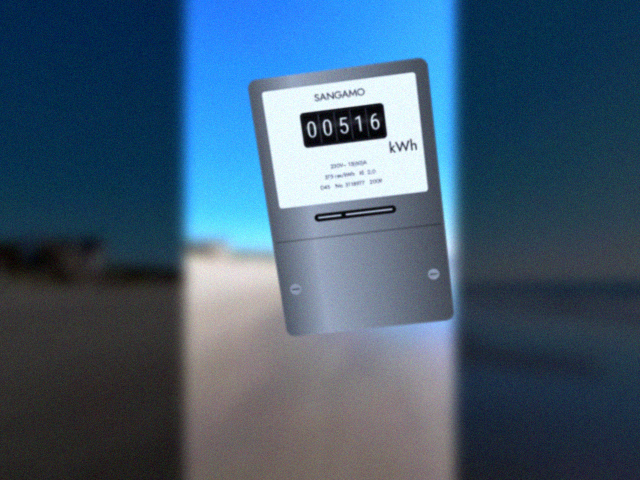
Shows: 516 kWh
